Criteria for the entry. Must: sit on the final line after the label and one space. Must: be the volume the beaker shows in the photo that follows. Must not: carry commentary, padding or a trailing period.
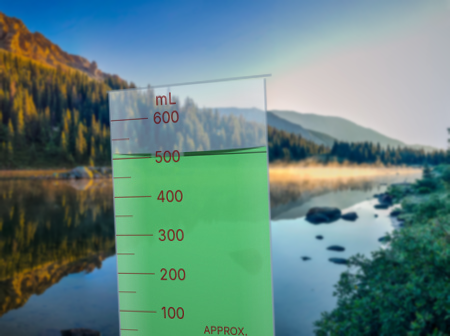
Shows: 500 mL
